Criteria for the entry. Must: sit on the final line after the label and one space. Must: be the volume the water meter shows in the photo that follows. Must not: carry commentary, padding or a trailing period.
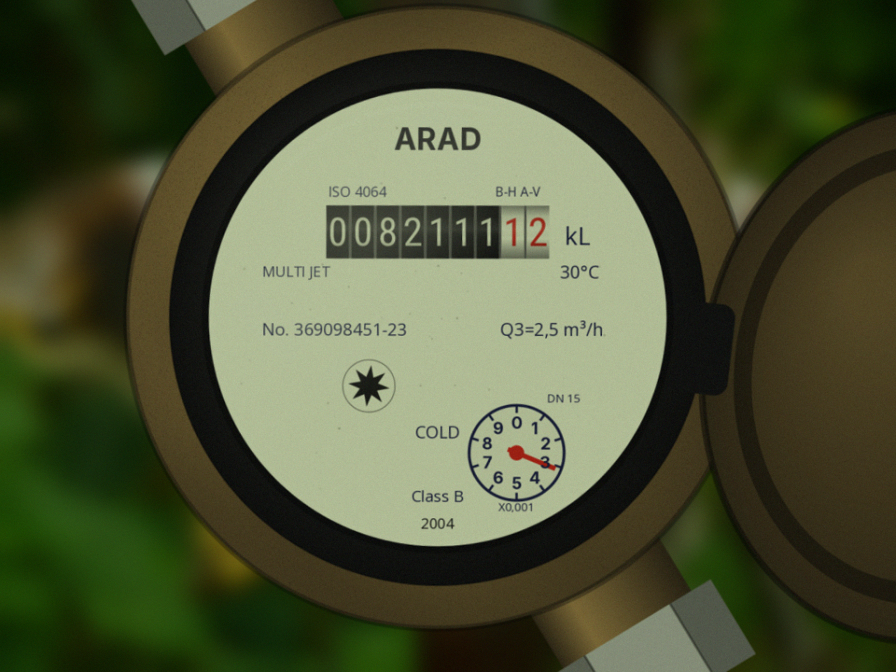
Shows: 82111.123 kL
